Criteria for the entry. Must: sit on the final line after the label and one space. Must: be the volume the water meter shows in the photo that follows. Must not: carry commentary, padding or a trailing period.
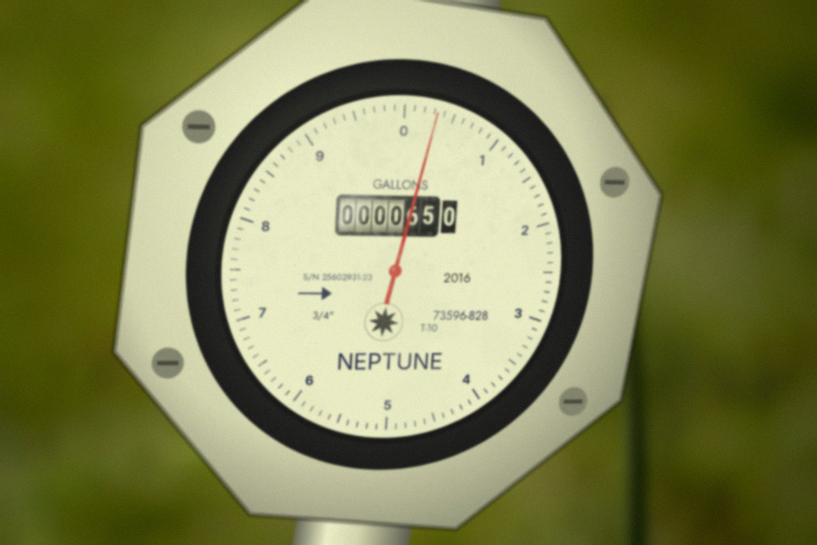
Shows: 650.3 gal
